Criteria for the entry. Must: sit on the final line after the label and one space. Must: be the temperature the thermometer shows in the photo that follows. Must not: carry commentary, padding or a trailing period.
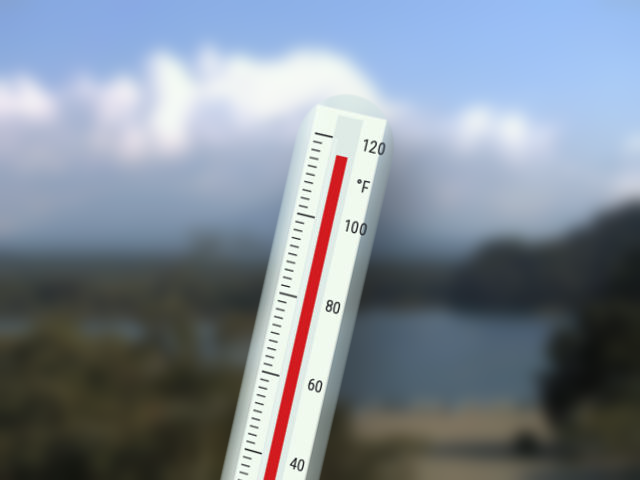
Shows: 116 °F
